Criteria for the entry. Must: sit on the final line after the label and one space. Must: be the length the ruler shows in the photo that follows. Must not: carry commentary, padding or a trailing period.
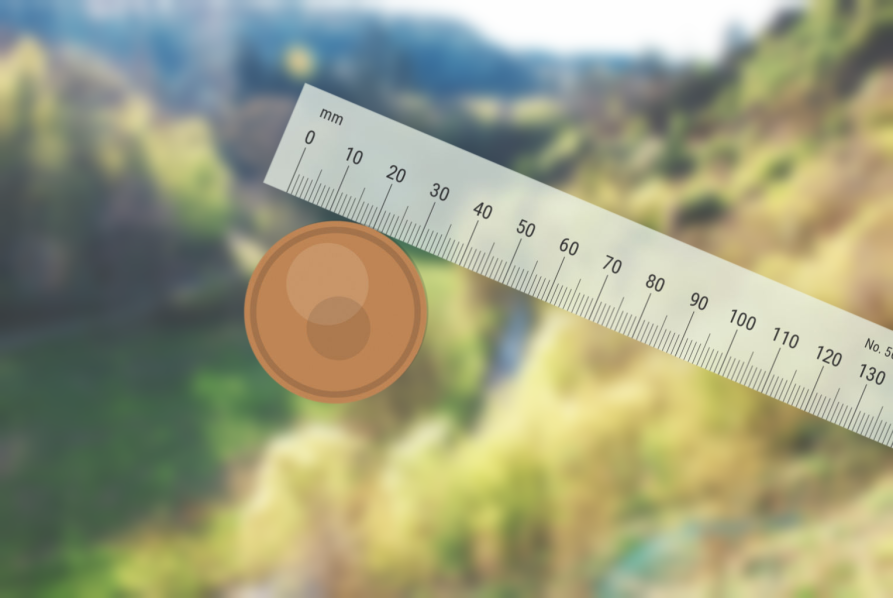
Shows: 39 mm
